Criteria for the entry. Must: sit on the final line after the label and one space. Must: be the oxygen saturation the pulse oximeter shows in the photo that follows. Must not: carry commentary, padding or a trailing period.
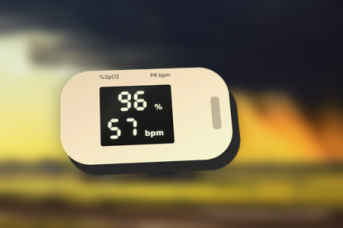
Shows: 96 %
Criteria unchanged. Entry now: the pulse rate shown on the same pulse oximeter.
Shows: 57 bpm
